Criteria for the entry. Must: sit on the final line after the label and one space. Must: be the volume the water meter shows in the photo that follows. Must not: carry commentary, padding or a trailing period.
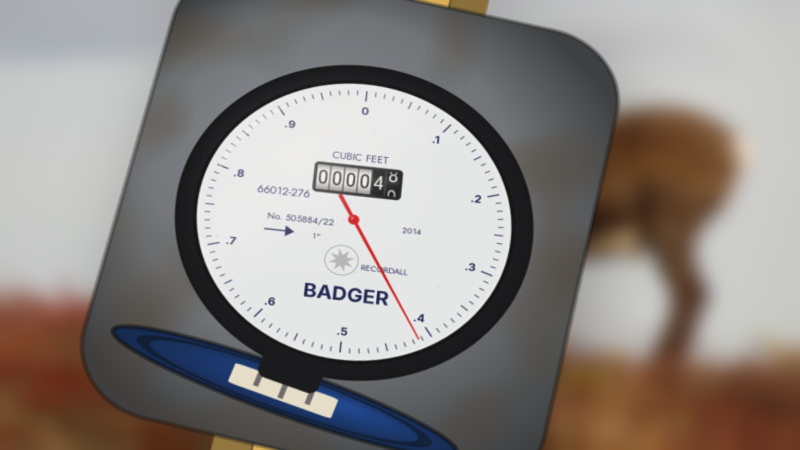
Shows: 48.41 ft³
